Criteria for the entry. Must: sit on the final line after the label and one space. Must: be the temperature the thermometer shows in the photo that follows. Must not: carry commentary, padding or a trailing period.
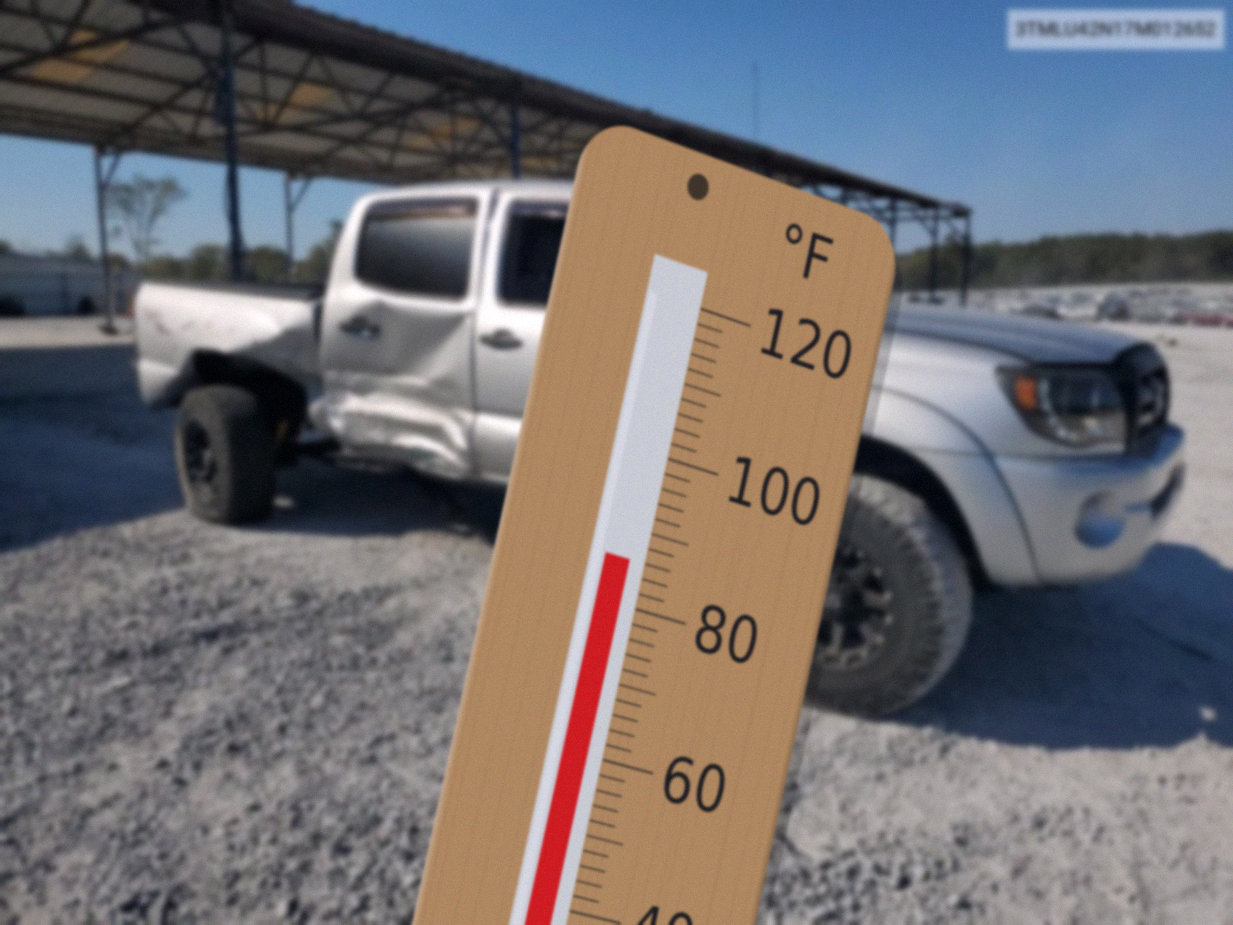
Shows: 86 °F
